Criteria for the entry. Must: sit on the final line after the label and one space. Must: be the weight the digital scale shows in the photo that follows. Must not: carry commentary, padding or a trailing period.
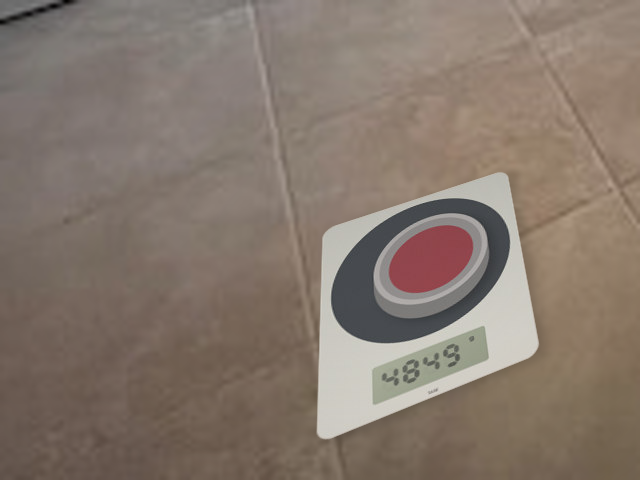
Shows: 4849 g
